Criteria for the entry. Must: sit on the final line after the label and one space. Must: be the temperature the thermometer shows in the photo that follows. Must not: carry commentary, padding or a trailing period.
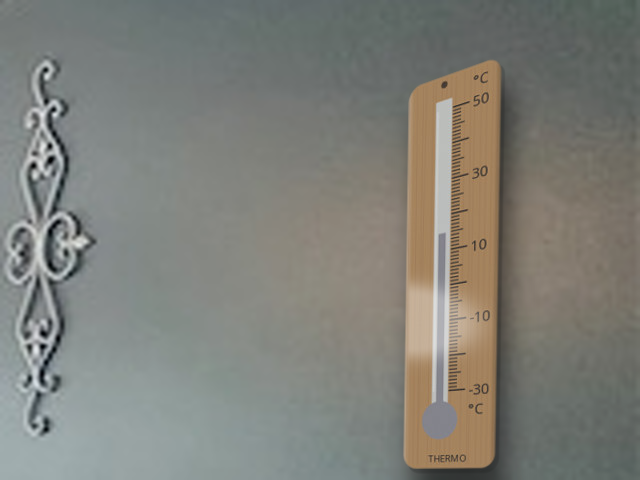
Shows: 15 °C
